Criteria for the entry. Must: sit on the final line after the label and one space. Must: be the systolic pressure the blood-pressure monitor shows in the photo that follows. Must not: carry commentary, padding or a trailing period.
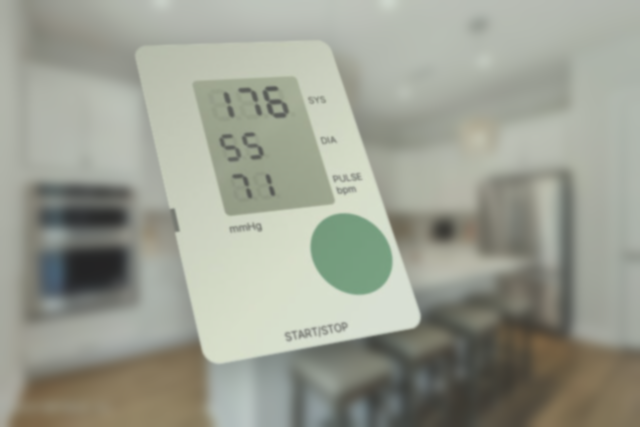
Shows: 176 mmHg
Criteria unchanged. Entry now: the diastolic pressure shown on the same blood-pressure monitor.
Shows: 55 mmHg
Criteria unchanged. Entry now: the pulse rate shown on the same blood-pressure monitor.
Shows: 71 bpm
